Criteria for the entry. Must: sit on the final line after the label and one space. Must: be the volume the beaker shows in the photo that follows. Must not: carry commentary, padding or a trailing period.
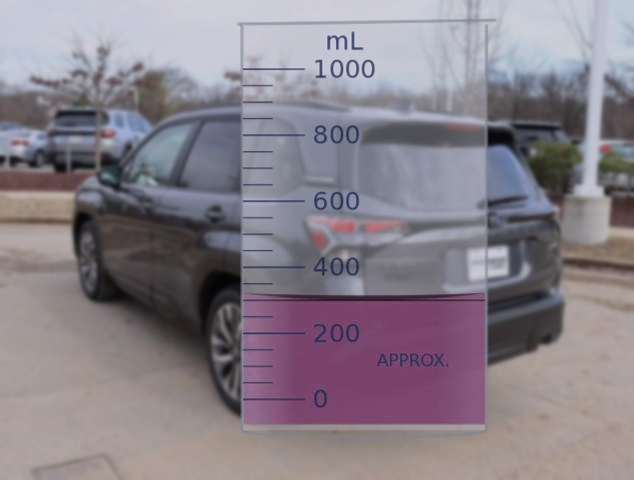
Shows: 300 mL
